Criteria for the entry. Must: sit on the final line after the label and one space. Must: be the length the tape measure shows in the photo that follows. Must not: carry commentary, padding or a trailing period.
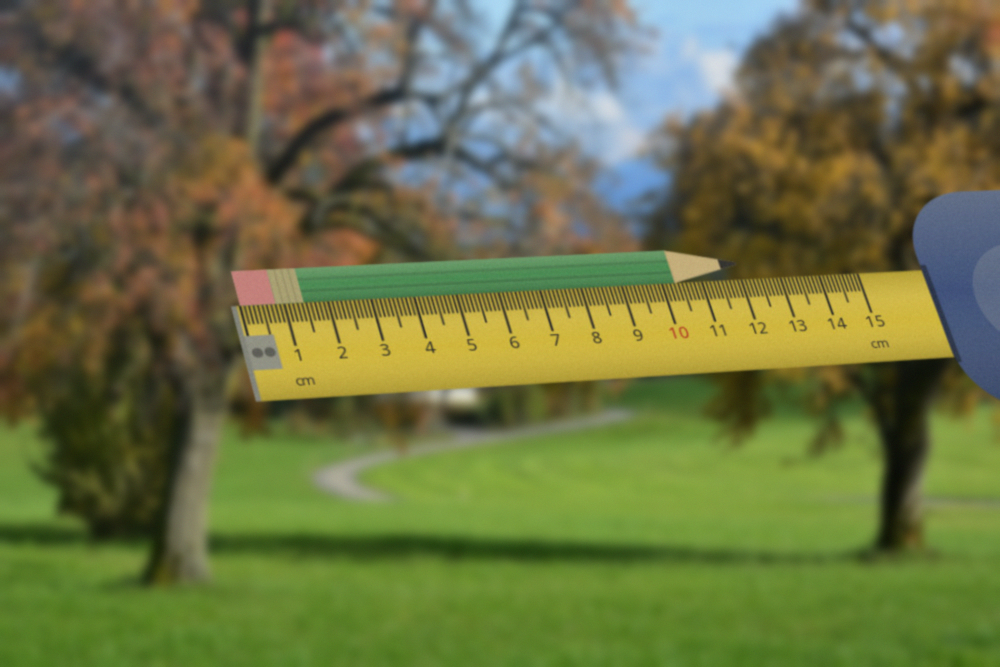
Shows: 12 cm
